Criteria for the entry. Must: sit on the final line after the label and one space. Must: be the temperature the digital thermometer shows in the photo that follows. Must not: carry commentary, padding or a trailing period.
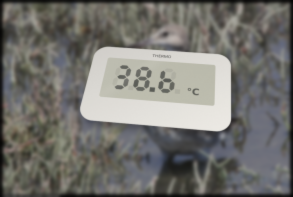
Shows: 38.6 °C
